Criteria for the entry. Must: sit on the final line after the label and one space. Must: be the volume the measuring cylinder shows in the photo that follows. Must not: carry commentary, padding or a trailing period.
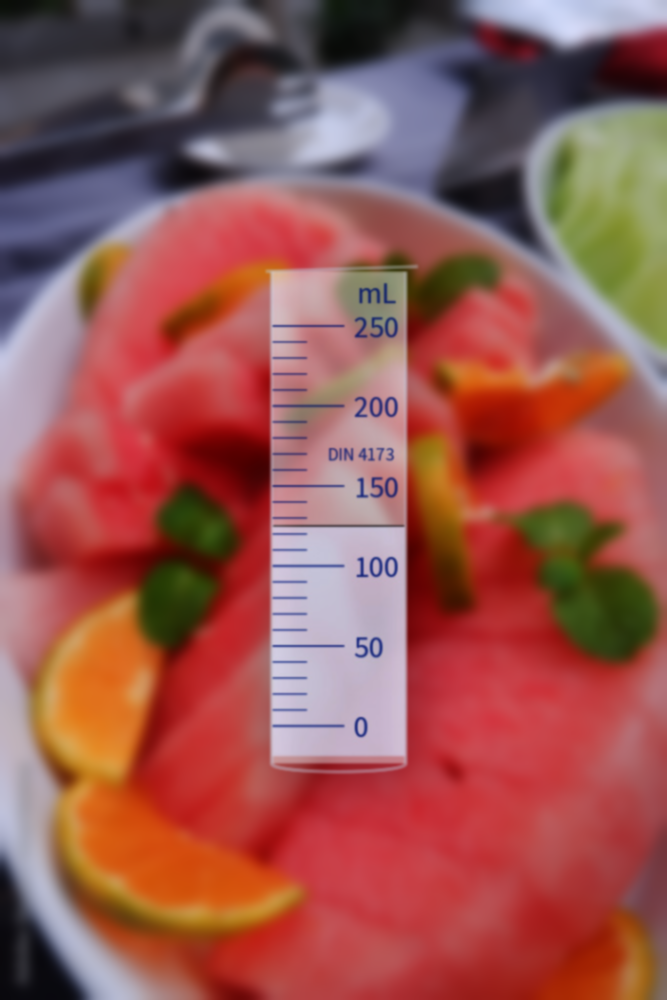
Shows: 125 mL
